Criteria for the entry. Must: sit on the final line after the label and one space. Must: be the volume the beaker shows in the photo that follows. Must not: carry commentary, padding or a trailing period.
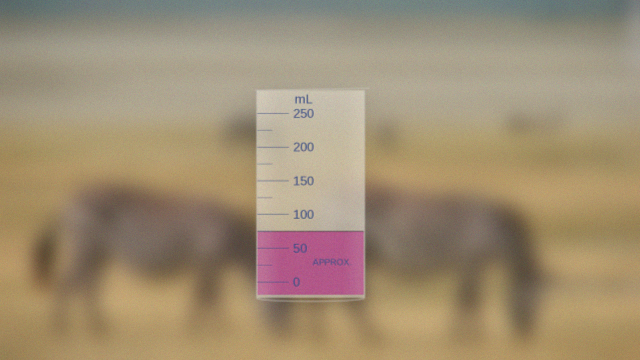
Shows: 75 mL
